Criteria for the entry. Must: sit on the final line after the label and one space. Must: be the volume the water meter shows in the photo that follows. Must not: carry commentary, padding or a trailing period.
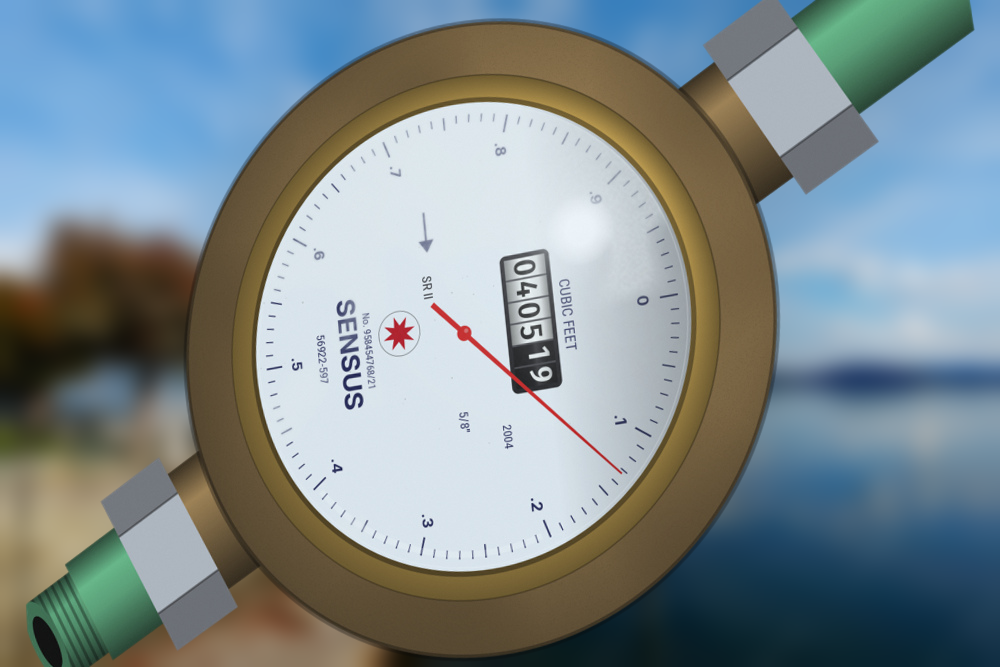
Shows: 40519.13 ft³
